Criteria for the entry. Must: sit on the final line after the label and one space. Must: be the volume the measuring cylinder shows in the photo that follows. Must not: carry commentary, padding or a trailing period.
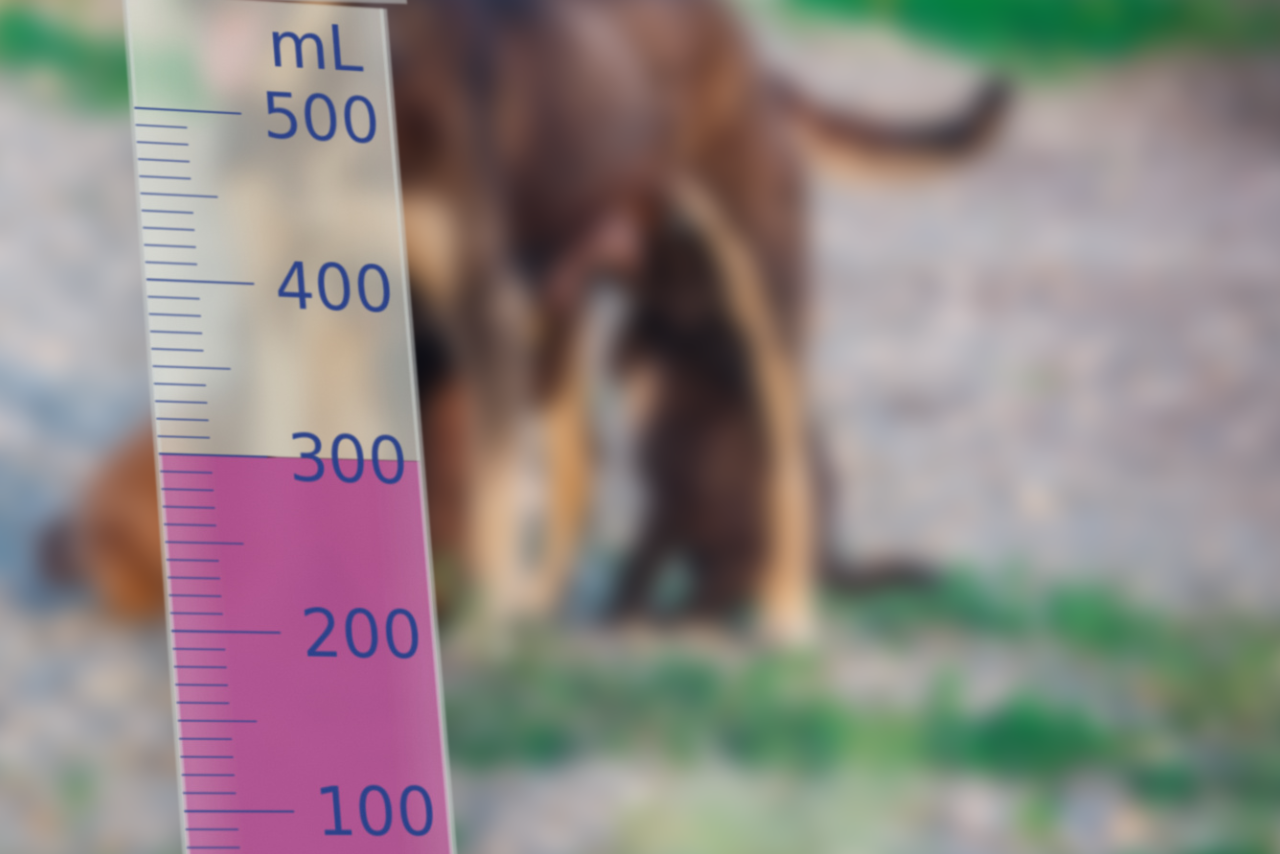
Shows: 300 mL
